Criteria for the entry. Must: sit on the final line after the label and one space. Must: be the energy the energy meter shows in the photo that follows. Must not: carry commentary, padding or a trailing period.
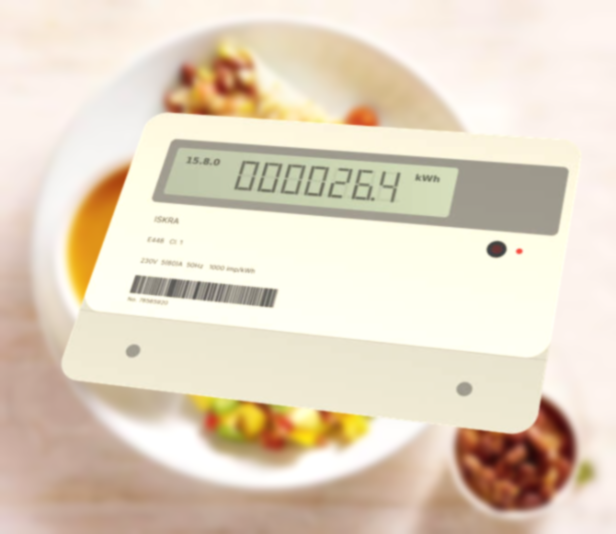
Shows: 26.4 kWh
